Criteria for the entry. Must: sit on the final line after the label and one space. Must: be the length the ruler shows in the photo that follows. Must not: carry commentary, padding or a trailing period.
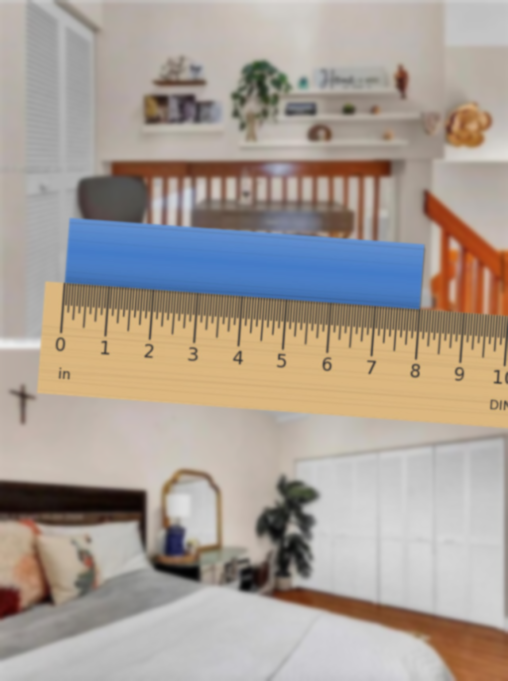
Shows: 8 in
